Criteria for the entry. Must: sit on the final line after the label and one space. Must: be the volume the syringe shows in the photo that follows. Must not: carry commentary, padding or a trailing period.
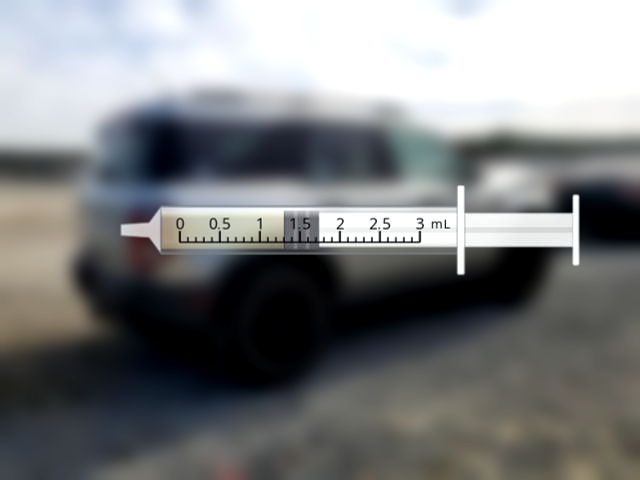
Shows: 1.3 mL
